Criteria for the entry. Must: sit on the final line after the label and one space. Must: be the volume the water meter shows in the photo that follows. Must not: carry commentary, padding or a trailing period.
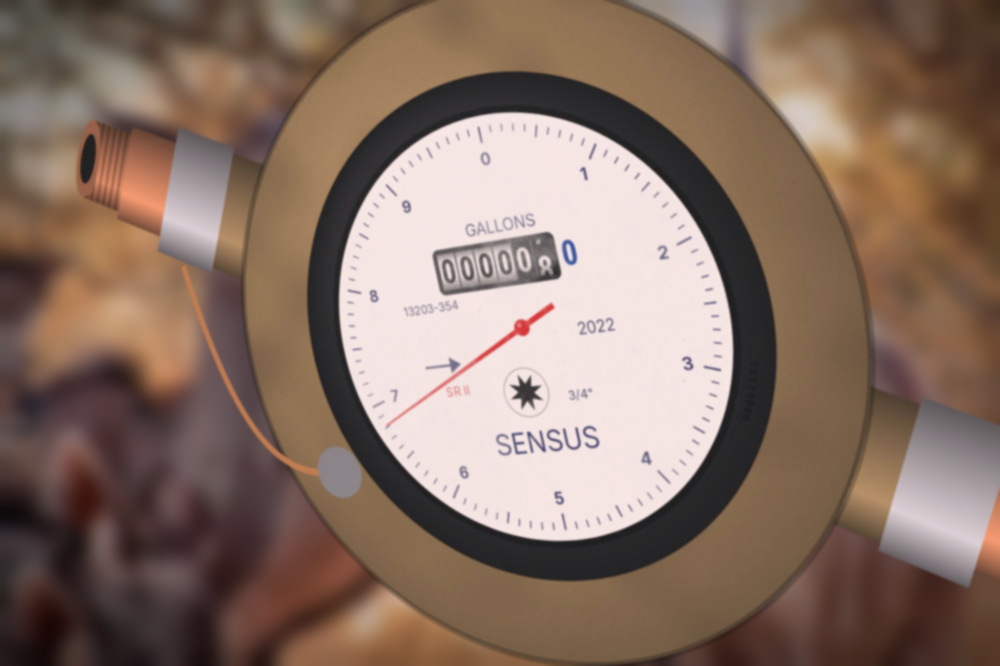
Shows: 76.8 gal
